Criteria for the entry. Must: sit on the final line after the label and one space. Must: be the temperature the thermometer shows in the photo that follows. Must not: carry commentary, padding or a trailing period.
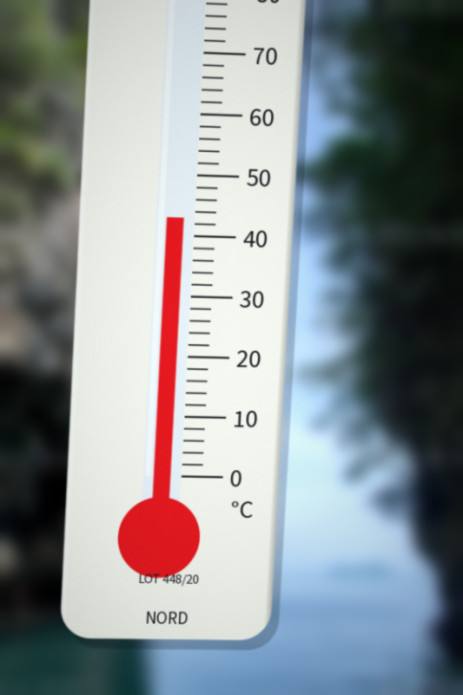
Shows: 43 °C
